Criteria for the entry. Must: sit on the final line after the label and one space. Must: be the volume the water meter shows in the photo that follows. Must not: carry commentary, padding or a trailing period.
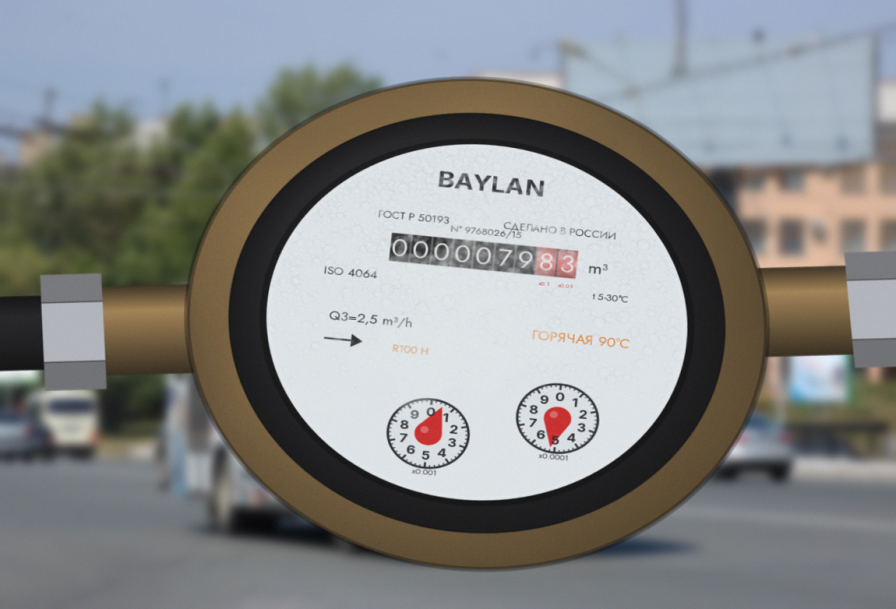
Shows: 79.8305 m³
